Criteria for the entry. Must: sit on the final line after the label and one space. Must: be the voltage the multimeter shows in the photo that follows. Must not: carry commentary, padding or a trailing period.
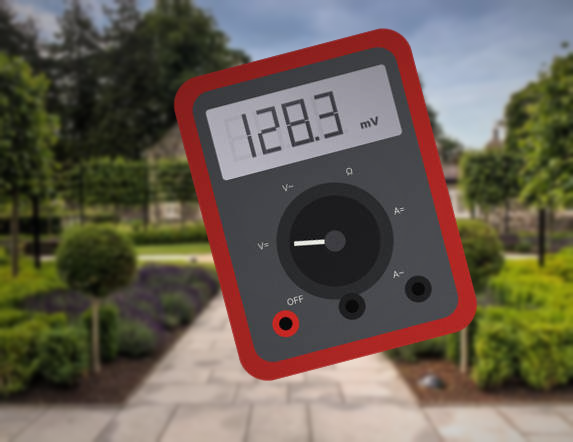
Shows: 128.3 mV
